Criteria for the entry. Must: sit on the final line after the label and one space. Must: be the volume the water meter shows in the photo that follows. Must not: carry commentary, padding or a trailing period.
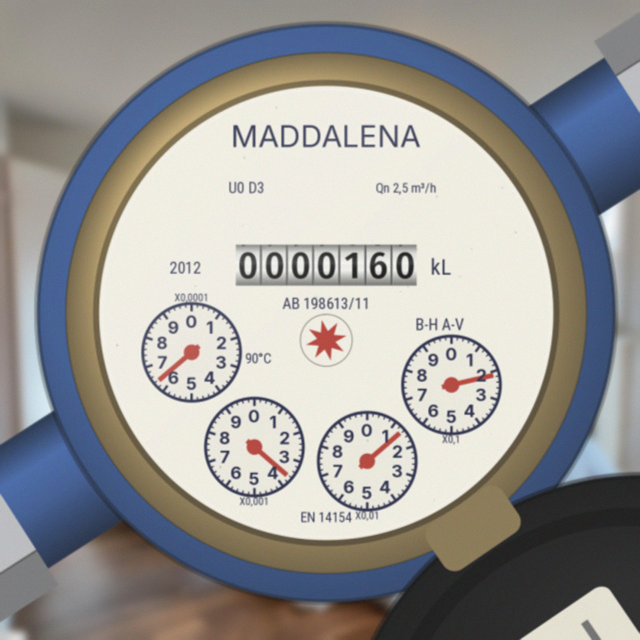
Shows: 160.2136 kL
